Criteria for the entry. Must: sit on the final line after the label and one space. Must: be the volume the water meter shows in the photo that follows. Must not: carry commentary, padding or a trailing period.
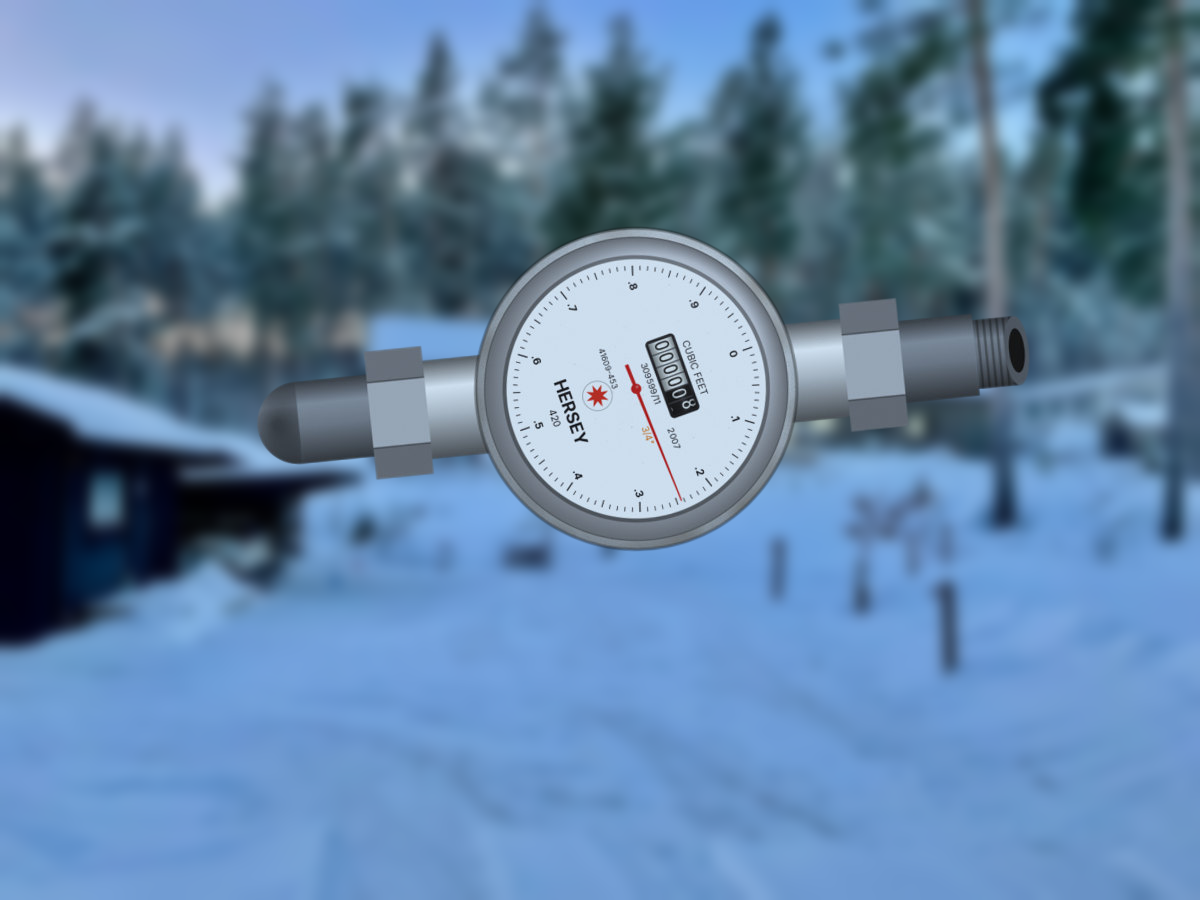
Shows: 8.24 ft³
